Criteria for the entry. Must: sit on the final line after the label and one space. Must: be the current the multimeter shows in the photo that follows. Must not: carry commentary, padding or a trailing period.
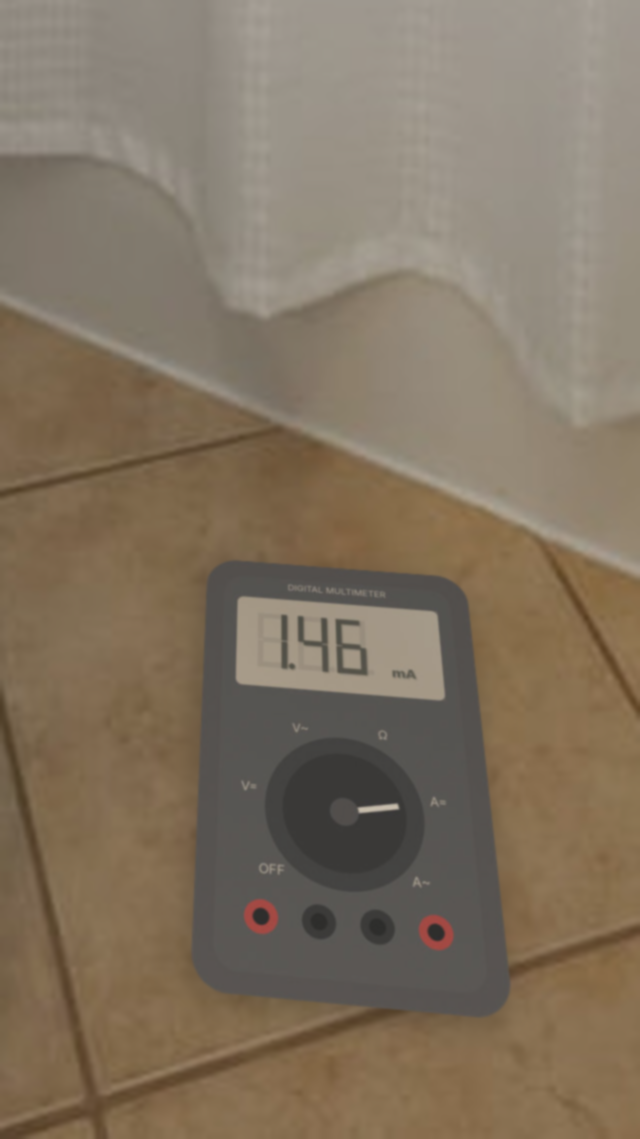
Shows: 1.46 mA
